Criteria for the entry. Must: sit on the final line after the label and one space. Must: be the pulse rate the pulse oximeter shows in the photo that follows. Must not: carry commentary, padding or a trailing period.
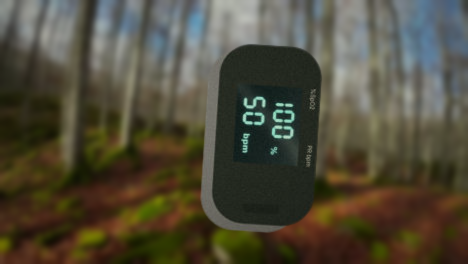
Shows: 50 bpm
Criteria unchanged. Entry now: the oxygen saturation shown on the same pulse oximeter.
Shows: 100 %
